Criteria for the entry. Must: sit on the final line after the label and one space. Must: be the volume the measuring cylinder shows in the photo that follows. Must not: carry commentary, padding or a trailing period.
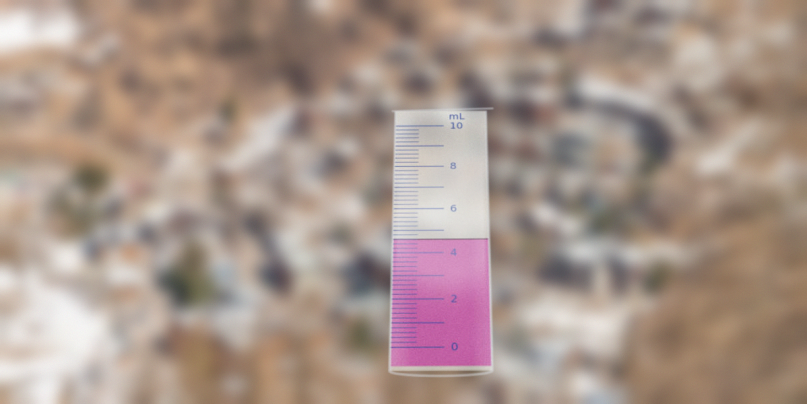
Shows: 4.6 mL
